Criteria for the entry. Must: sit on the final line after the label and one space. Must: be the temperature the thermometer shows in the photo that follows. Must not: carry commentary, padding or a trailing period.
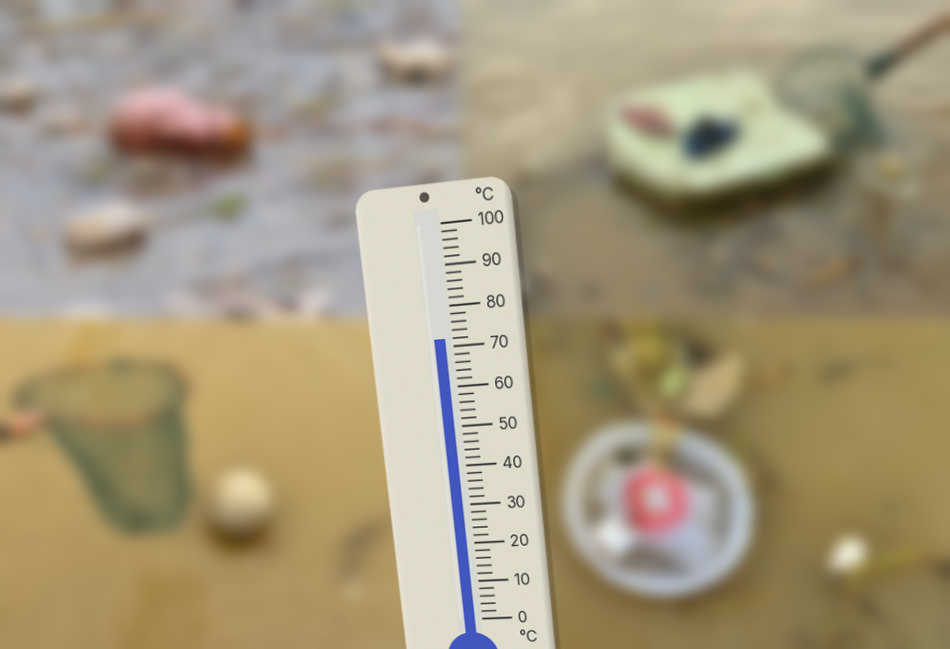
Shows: 72 °C
